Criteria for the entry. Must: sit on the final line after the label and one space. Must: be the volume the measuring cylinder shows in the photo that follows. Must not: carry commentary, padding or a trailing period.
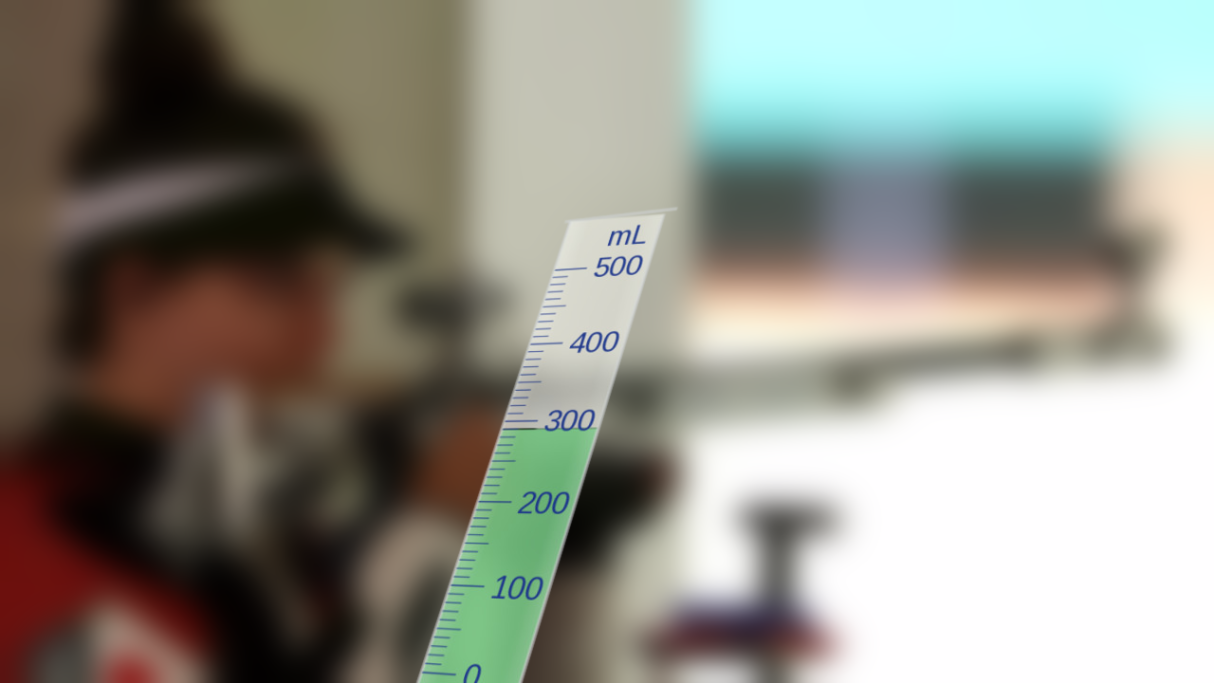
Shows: 290 mL
